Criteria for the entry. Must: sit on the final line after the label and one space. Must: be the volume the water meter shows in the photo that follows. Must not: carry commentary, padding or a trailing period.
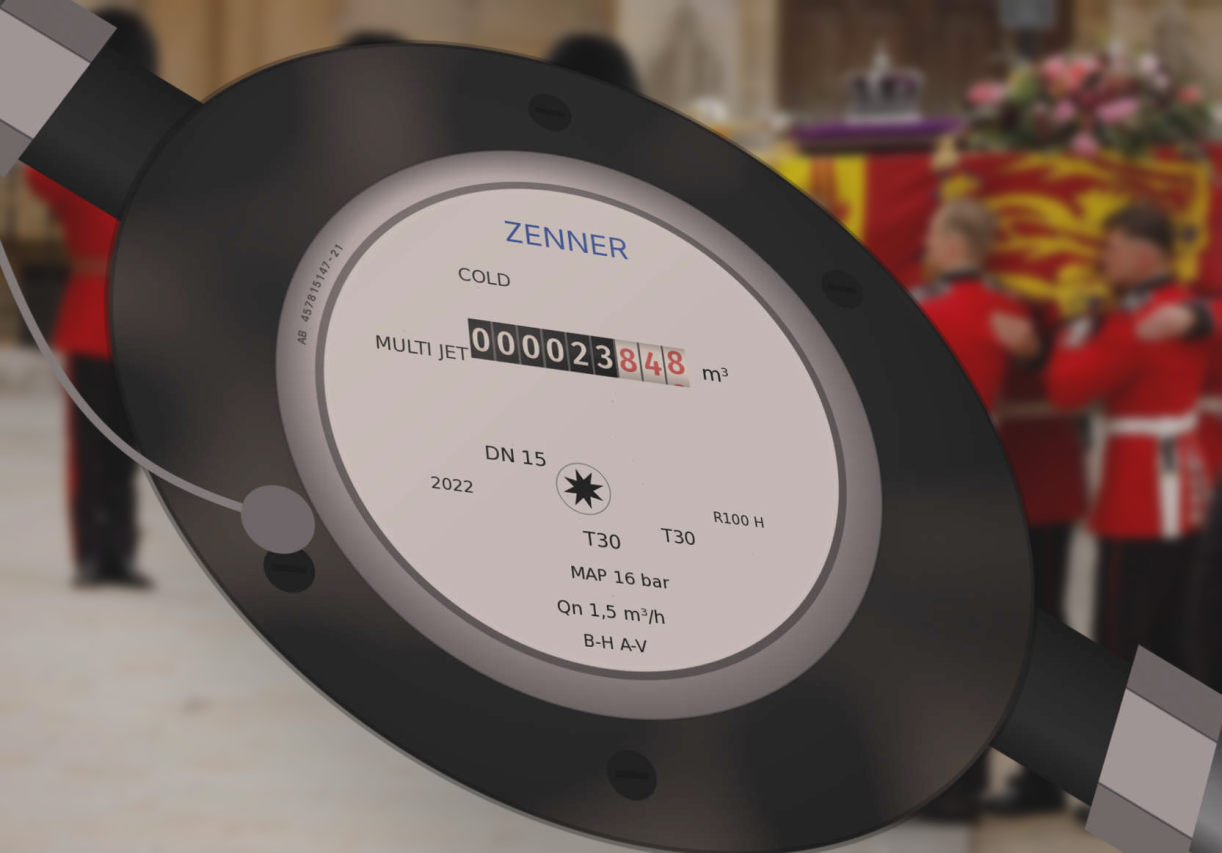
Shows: 23.848 m³
